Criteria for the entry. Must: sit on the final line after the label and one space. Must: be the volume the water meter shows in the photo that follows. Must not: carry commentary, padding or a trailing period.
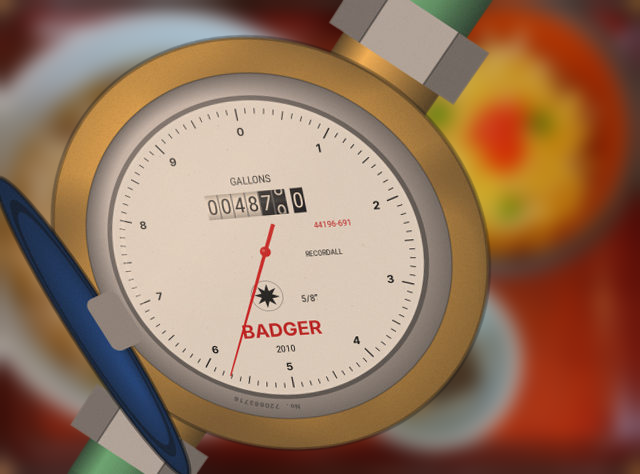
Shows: 48785.7 gal
